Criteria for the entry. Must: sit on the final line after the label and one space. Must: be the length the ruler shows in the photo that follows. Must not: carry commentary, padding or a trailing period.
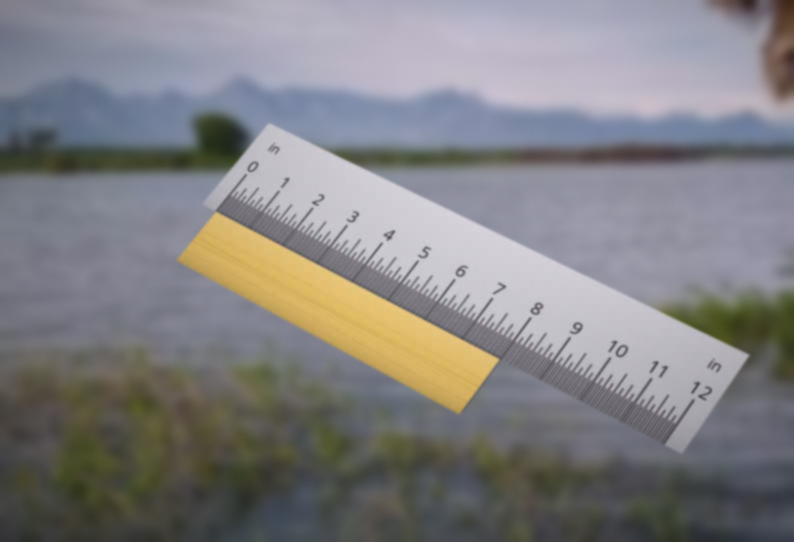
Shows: 8 in
